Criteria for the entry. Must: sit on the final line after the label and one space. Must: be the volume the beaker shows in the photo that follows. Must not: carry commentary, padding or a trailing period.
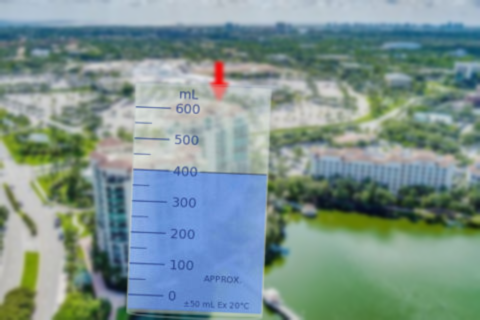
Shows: 400 mL
